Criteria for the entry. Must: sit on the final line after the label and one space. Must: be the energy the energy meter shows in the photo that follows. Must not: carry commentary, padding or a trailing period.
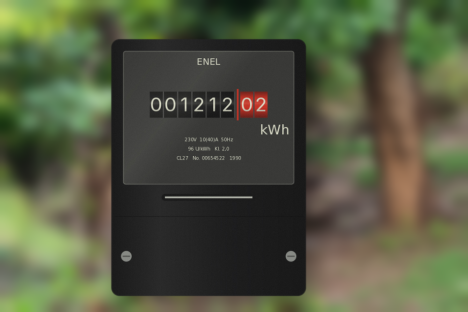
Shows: 1212.02 kWh
